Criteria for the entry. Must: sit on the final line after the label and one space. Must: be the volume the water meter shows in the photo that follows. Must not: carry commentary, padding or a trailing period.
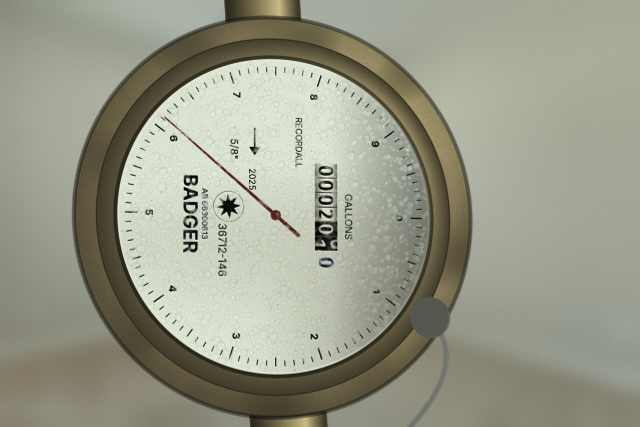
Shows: 2006.1 gal
